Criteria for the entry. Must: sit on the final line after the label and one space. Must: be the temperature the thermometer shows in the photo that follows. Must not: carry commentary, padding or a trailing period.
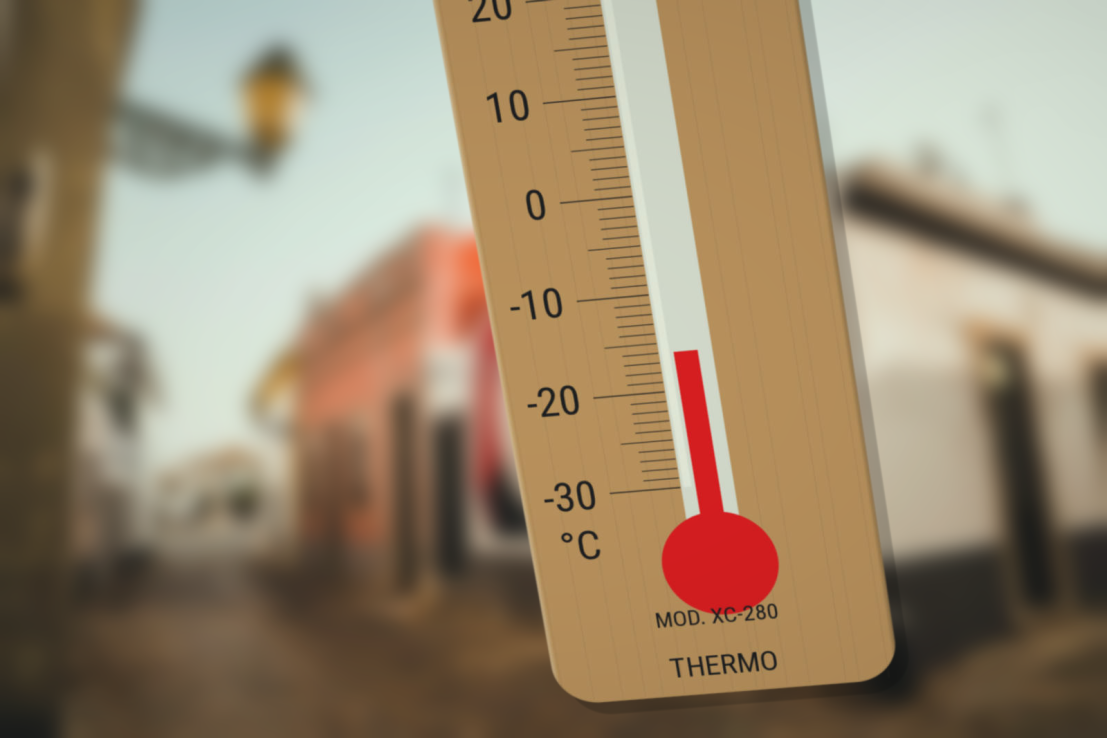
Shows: -16 °C
